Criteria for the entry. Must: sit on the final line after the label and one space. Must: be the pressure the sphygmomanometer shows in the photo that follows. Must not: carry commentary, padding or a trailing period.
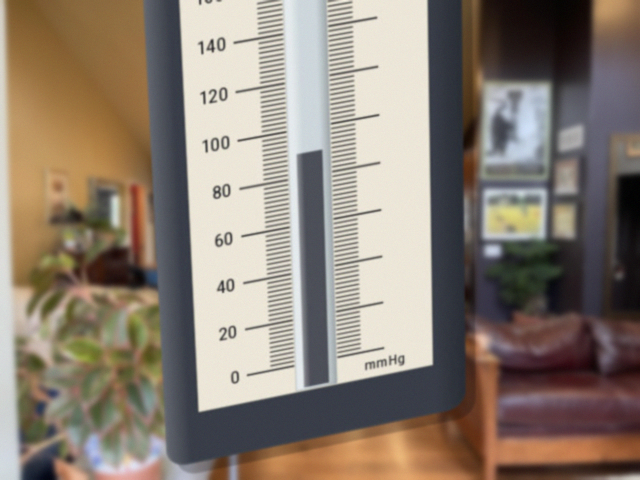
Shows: 90 mmHg
